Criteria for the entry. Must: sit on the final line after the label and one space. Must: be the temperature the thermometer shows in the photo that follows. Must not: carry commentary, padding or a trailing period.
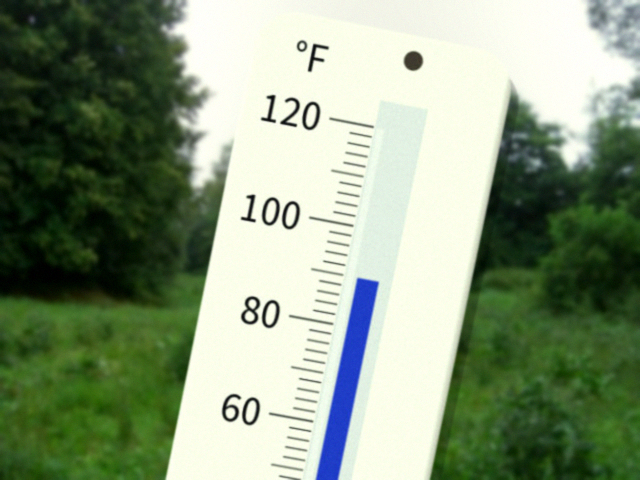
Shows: 90 °F
